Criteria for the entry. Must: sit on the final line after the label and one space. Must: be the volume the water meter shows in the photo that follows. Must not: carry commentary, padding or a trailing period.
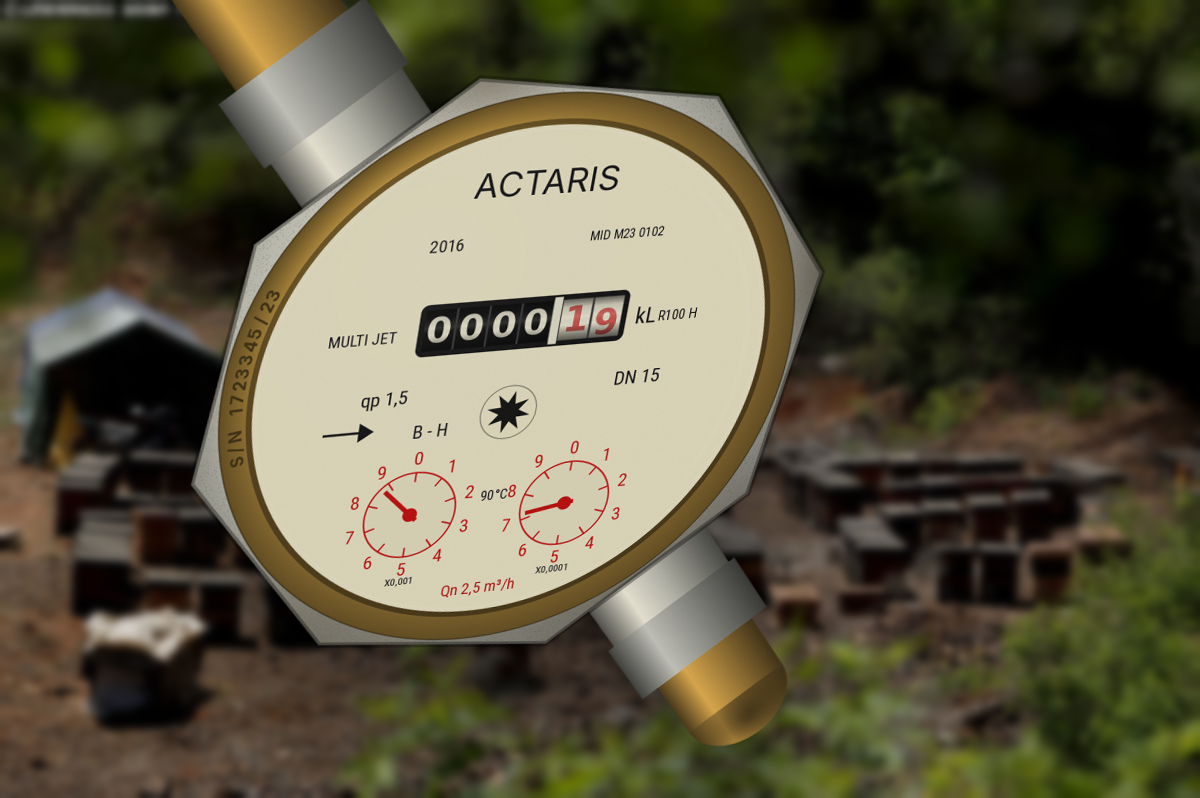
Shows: 0.1887 kL
